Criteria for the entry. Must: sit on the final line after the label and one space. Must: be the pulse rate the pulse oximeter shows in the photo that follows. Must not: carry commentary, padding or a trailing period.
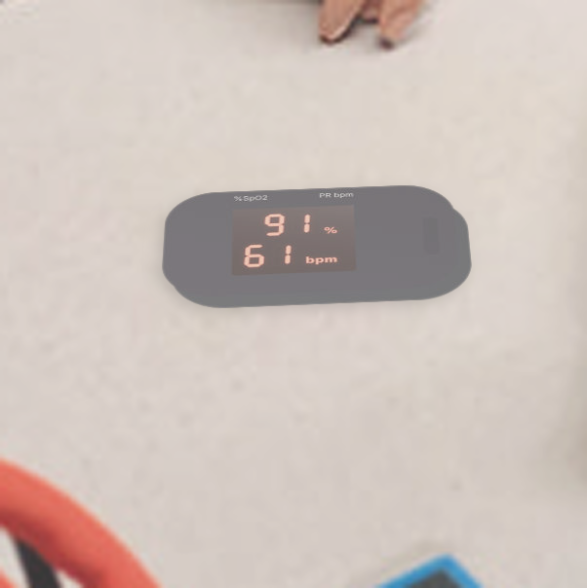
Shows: 61 bpm
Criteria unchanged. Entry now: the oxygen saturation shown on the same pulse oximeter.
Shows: 91 %
